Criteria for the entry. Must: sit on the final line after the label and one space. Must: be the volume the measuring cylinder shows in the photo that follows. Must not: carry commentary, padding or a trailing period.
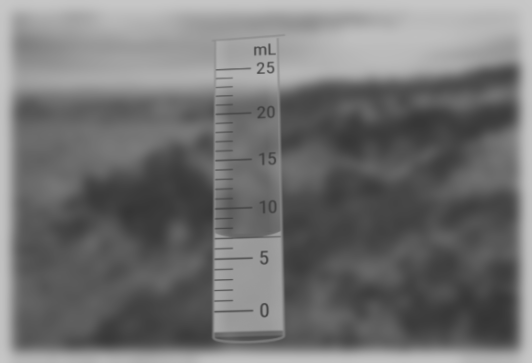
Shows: 7 mL
